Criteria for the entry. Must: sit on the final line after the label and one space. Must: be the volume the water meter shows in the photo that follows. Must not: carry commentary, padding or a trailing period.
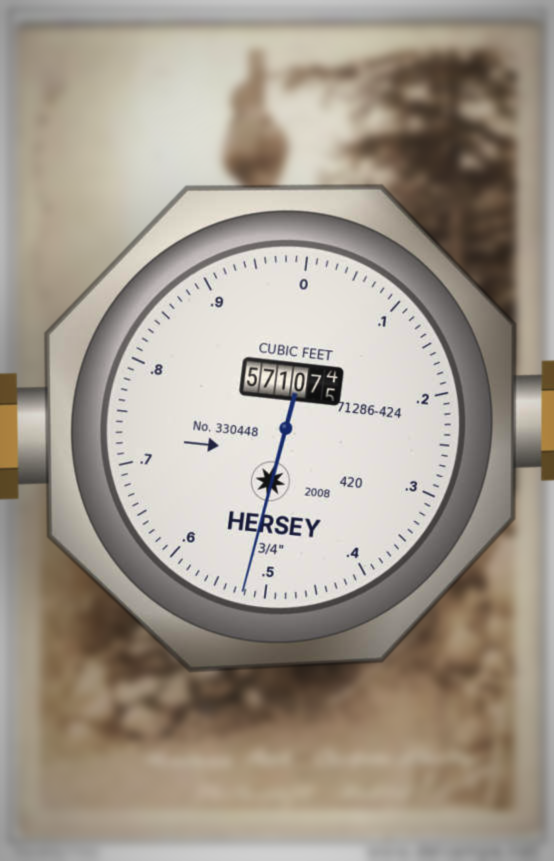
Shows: 571074.52 ft³
